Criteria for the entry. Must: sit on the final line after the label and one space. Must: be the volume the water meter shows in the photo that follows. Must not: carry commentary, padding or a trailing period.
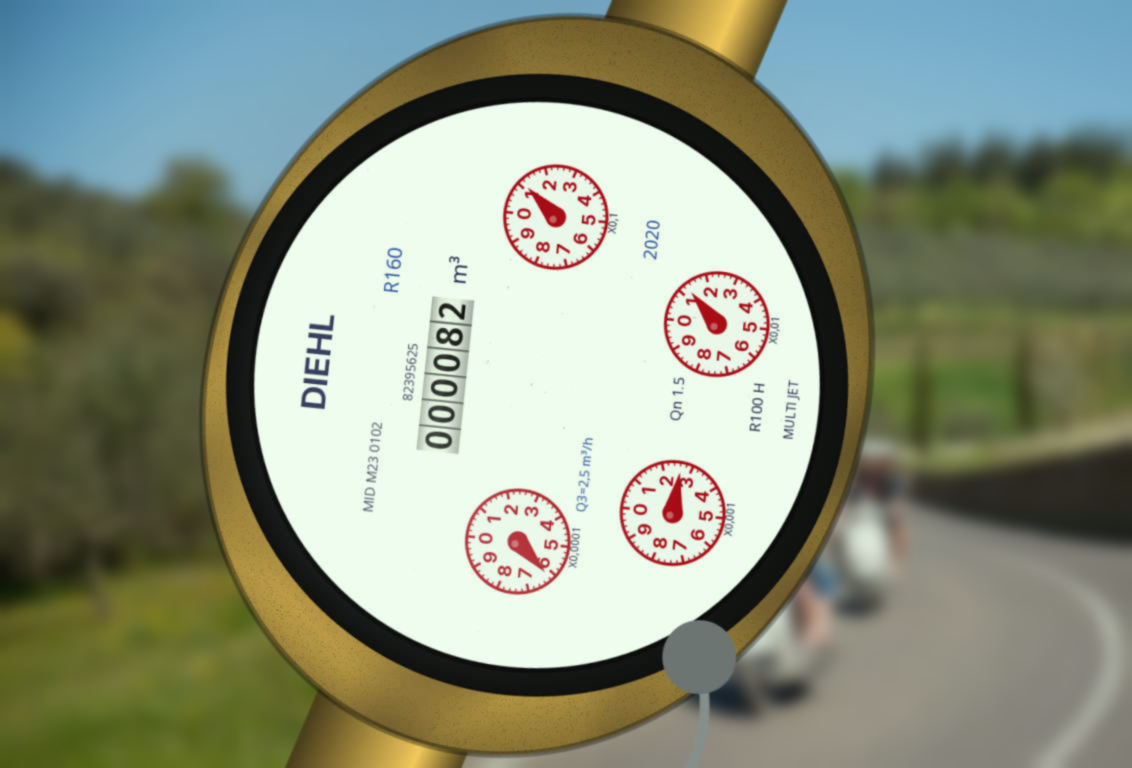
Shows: 82.1126 m³
